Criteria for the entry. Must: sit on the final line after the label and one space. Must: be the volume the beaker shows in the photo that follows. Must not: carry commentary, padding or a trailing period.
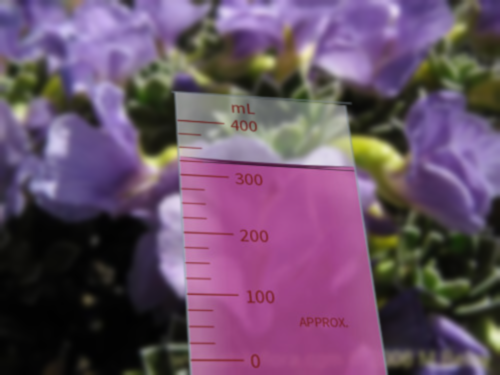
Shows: 325 mL
